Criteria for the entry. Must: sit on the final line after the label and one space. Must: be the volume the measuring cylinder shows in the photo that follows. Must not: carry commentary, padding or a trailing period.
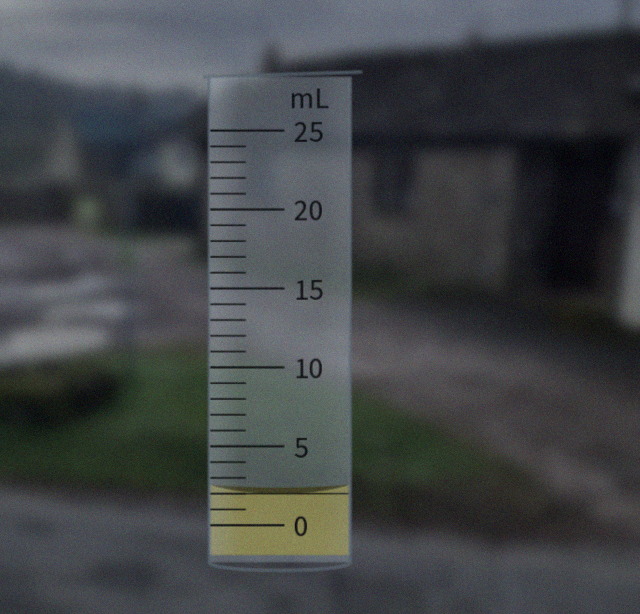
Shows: 2 mL
